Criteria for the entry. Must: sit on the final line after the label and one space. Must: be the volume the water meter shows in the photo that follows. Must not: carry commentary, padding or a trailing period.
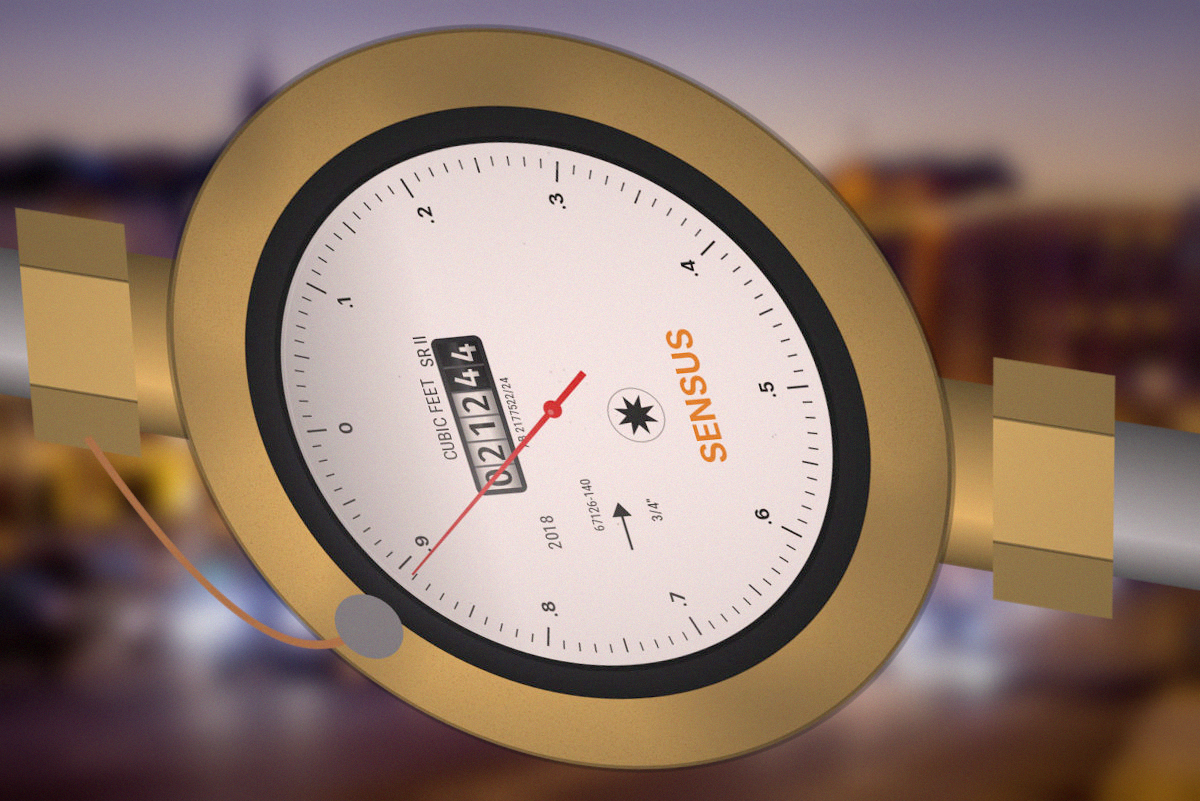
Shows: 21243.89 ft³
